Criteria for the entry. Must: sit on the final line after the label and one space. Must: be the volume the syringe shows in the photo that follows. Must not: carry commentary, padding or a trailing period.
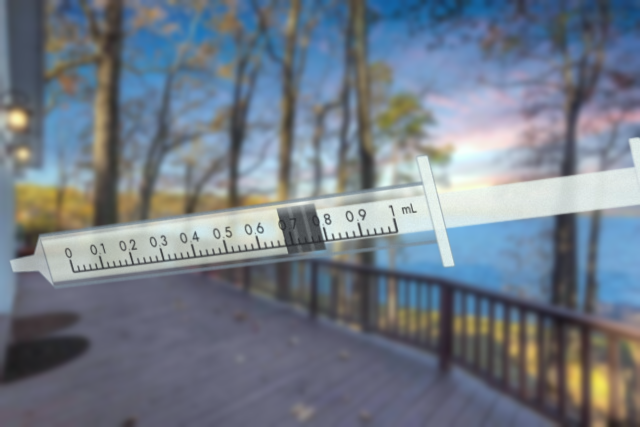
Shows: 0.68 mL
